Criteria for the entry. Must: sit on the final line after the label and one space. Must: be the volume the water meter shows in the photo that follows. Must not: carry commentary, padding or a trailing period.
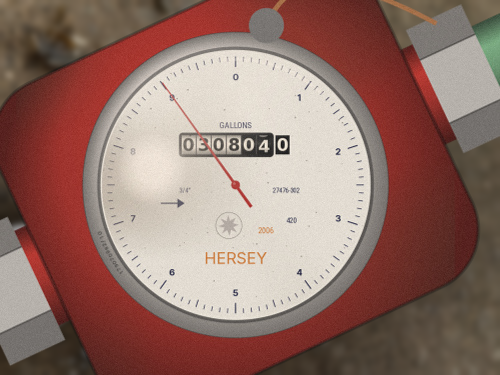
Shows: 308039.0 gal
